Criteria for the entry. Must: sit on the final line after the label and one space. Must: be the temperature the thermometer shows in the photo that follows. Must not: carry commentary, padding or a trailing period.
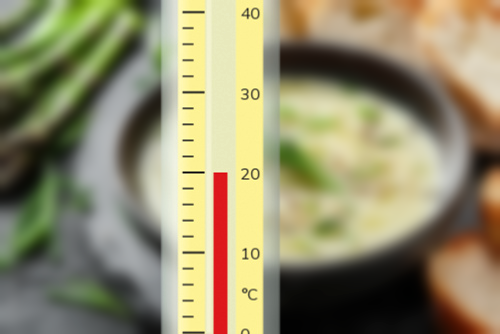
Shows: 20 °C
